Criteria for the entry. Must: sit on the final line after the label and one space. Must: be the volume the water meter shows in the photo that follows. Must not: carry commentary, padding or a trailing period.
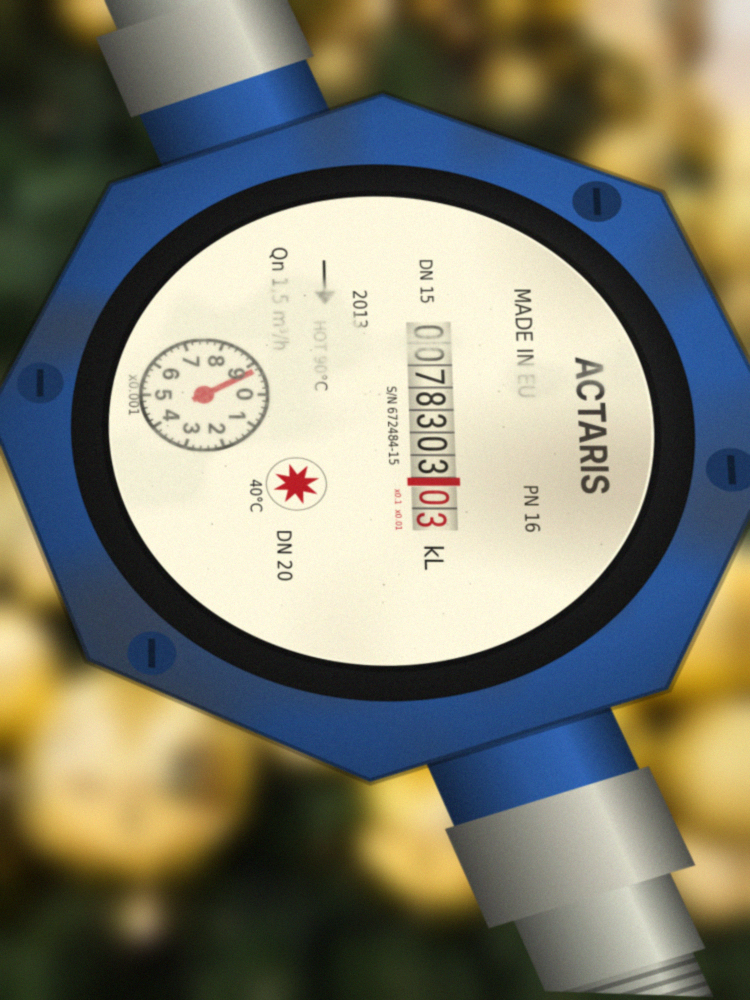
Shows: 78303.029 kL
